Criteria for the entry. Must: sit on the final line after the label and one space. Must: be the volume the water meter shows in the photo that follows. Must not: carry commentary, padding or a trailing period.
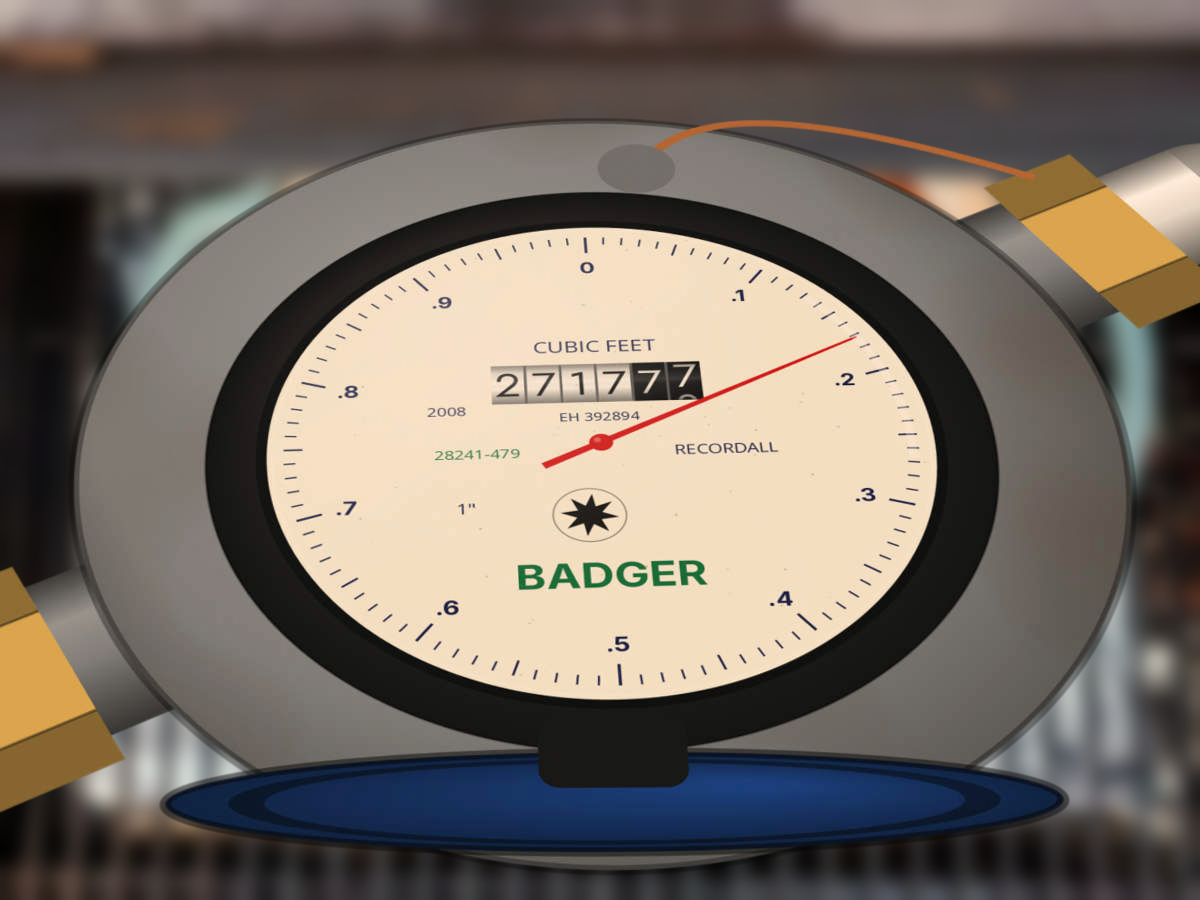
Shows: 271777.17 ft³
